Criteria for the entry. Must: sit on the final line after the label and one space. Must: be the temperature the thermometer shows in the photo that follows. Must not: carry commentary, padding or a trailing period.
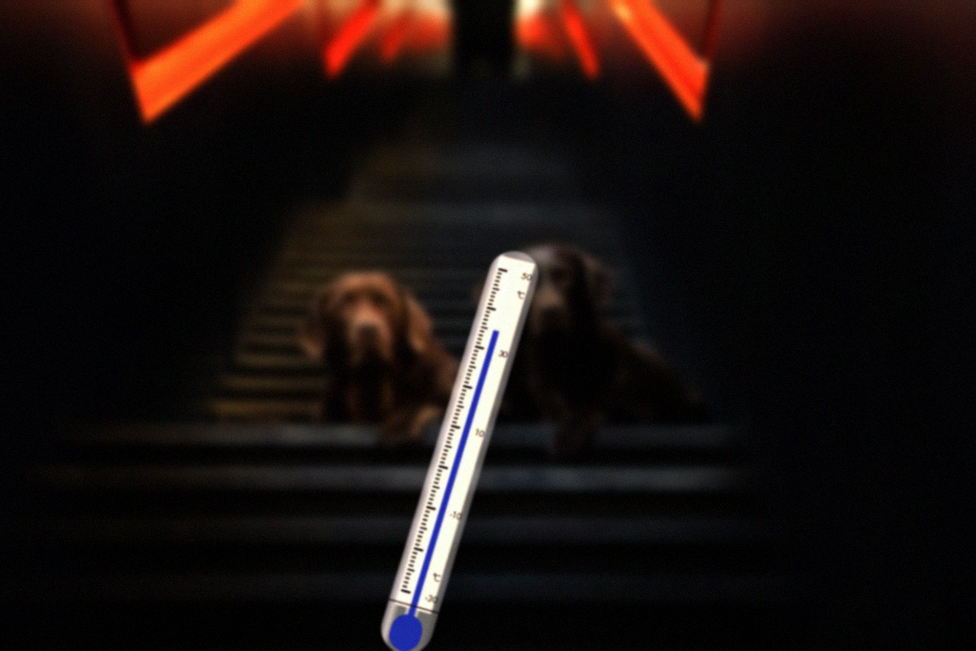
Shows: 35 °C
